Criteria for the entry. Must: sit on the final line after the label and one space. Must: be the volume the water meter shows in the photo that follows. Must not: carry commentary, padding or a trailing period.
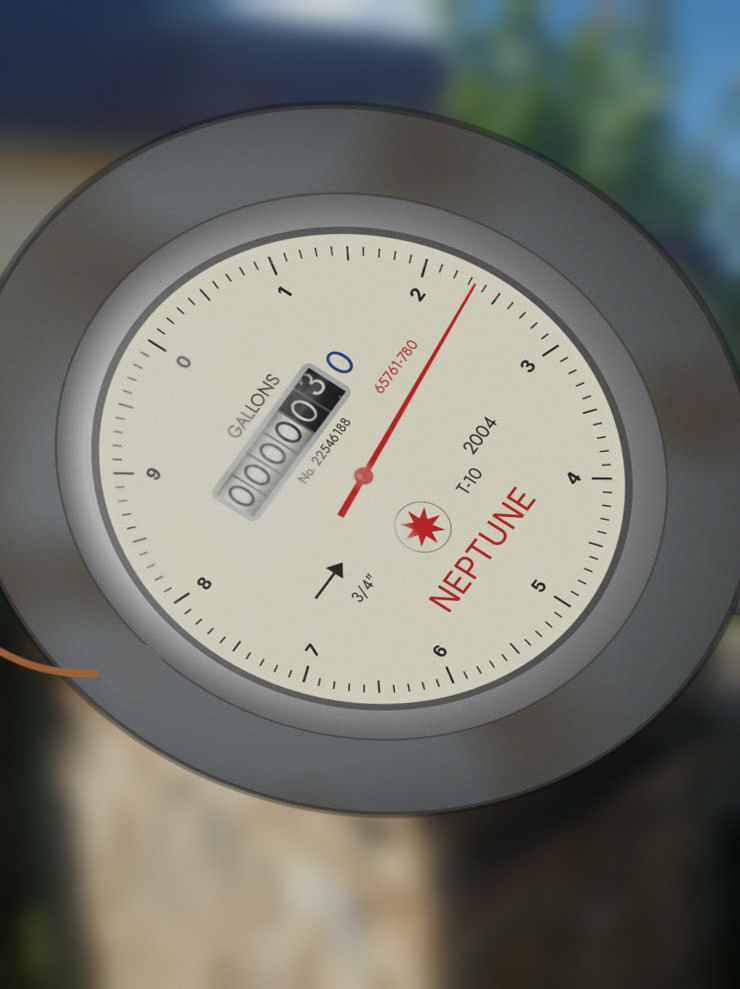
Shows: 32.3 gal
